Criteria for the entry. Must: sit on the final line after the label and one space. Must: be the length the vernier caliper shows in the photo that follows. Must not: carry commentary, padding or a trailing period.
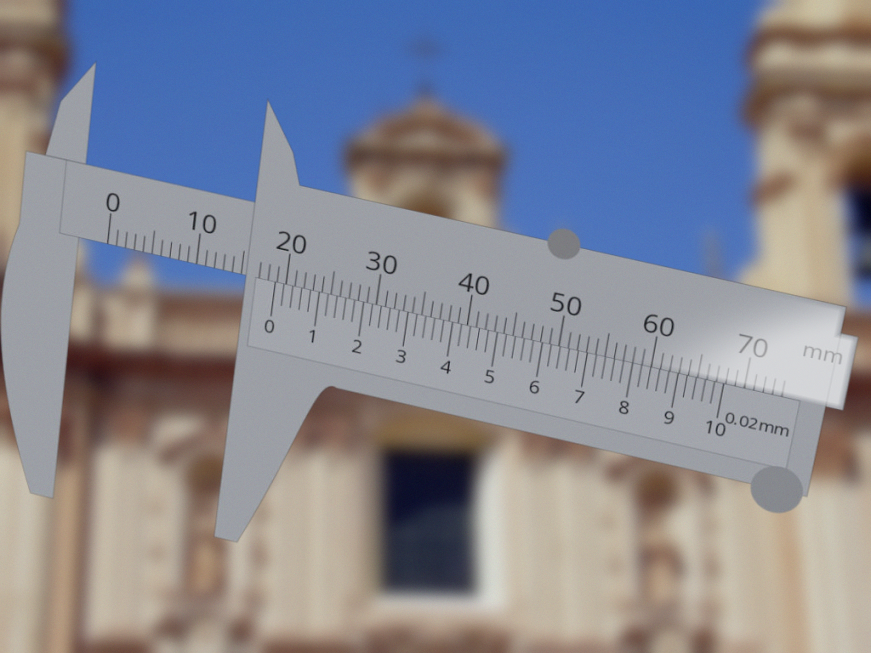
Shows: 18.8 mm
